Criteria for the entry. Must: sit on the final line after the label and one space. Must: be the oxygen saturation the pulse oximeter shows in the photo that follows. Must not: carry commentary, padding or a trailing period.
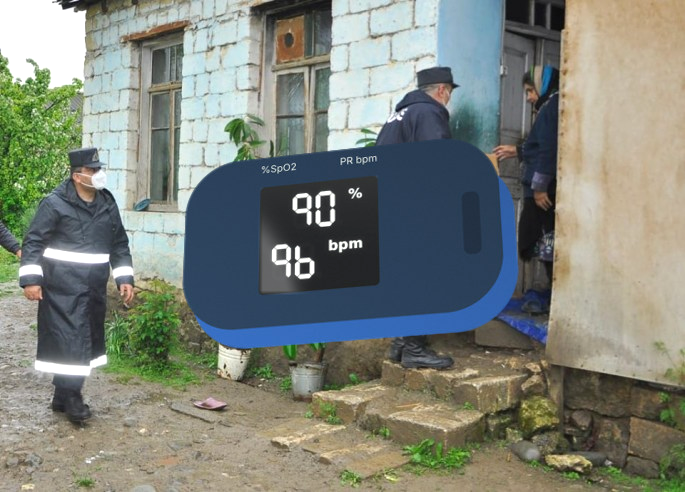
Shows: 90 %
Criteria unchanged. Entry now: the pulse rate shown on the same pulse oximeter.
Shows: 96 bpm
